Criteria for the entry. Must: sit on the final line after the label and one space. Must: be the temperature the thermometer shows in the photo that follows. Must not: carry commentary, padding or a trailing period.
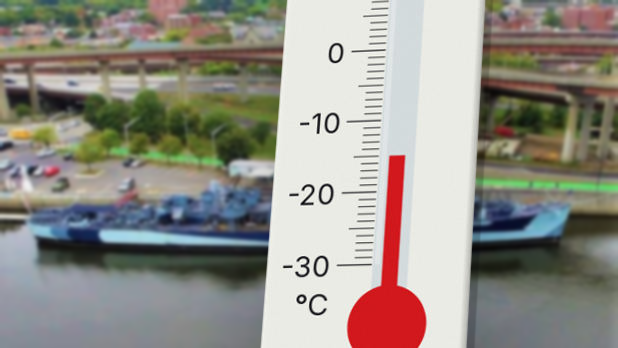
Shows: -15 °C
